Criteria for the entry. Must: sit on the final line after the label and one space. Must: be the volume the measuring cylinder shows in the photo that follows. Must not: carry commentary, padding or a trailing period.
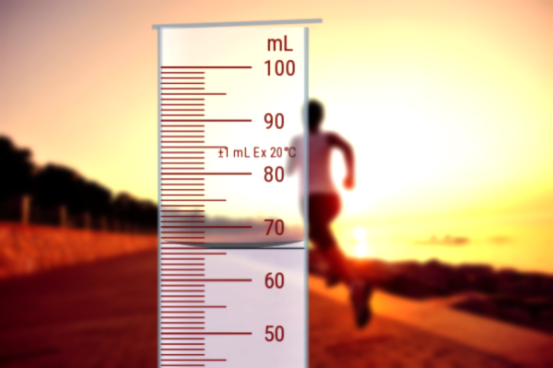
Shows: 66 mL
